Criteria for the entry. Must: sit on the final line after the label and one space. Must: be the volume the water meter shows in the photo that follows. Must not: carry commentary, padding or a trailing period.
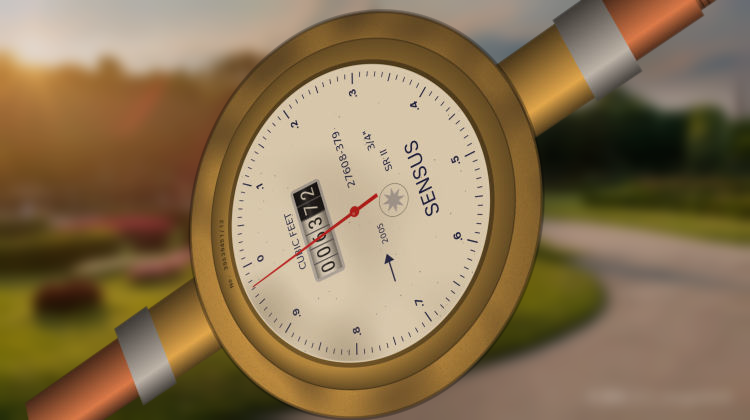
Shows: 6371.97 ft³
